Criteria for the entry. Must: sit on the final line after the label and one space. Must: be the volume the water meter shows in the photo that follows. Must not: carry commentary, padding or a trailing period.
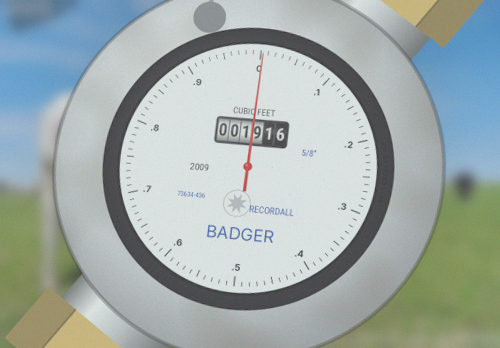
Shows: 1916.00 ft³
